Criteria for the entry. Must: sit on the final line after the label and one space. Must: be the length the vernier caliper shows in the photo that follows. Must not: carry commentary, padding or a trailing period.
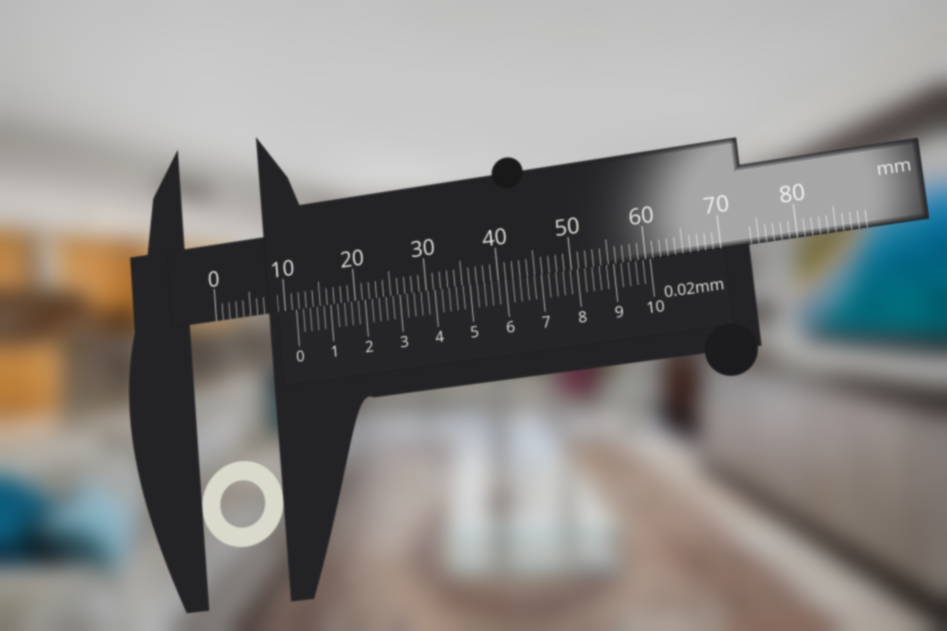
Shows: 11.6 mm
